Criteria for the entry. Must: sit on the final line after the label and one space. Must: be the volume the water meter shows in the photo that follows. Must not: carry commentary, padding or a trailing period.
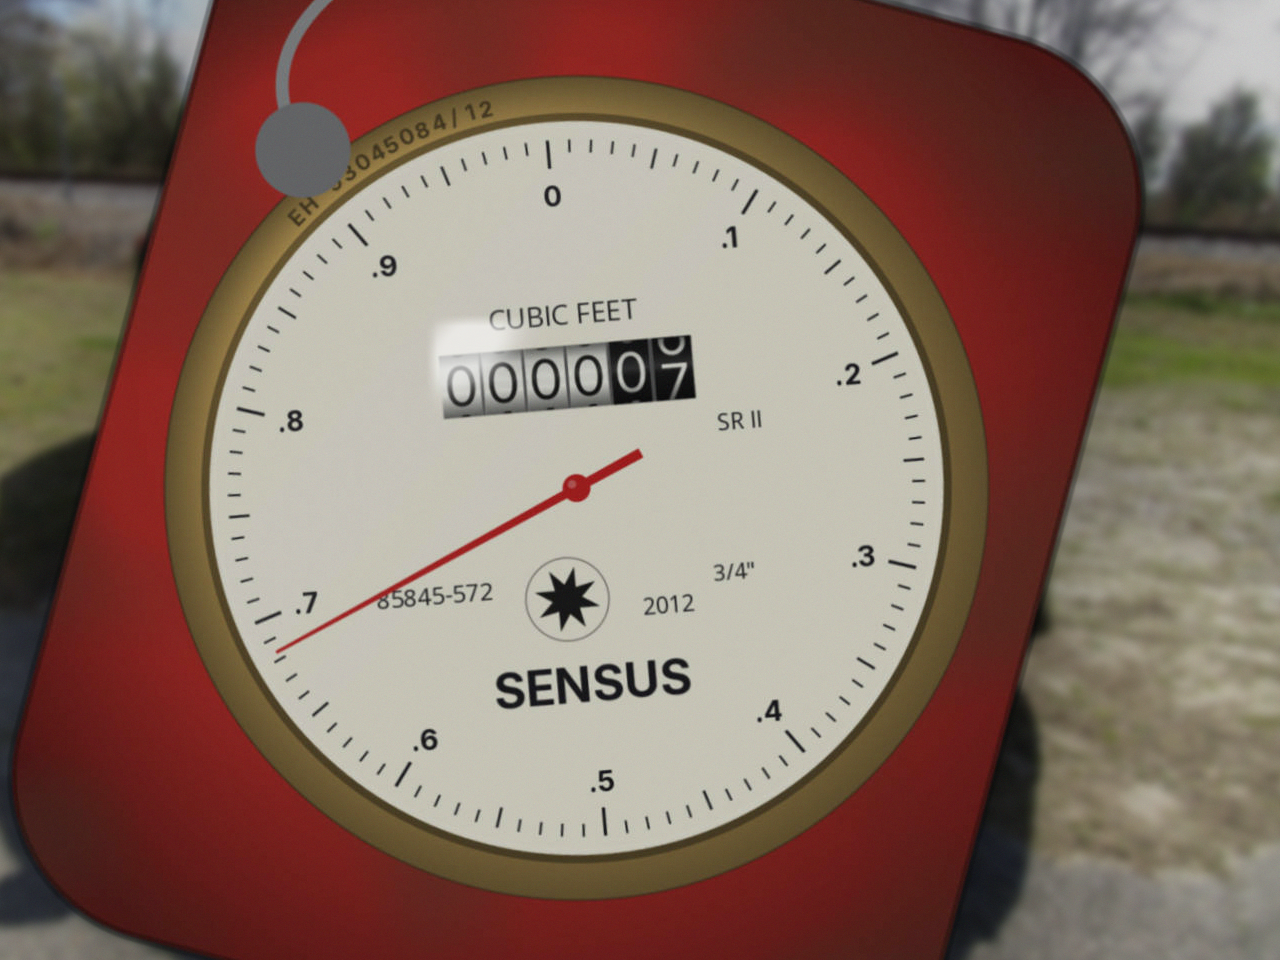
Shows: 6.68 ft³
